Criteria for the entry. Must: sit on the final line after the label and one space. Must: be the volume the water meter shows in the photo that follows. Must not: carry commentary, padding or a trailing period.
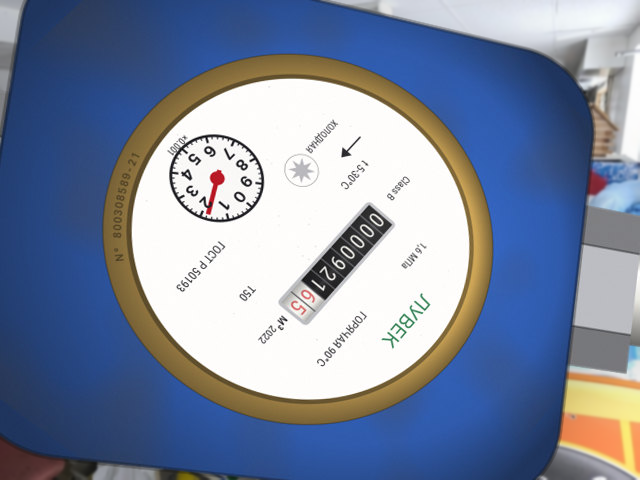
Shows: 921.651 m³
